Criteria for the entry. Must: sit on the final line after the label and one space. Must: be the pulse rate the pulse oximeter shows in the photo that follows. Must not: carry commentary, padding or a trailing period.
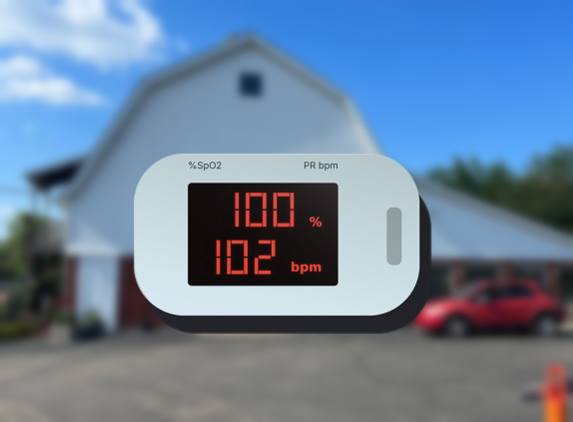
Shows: 102 bpm
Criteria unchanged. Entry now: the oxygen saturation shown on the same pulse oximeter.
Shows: 100 %
